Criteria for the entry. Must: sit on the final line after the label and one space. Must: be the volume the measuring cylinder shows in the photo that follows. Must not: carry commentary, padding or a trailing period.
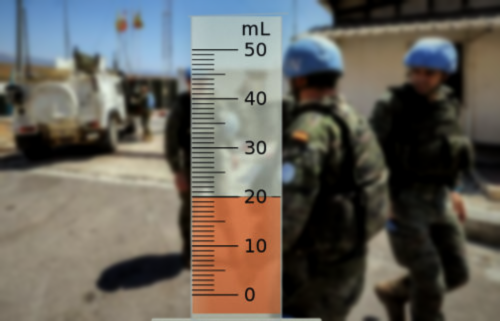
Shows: 20 mL
